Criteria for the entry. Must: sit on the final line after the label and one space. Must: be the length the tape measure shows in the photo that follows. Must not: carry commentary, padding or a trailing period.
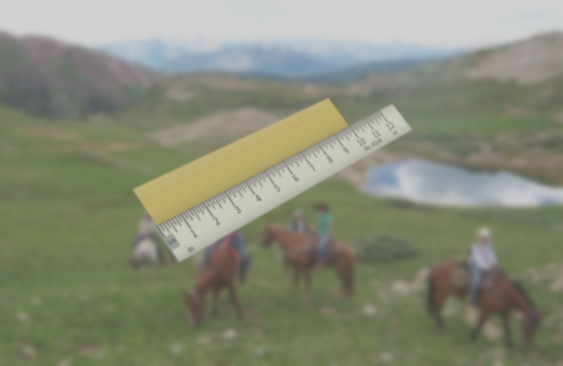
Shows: 10 in
